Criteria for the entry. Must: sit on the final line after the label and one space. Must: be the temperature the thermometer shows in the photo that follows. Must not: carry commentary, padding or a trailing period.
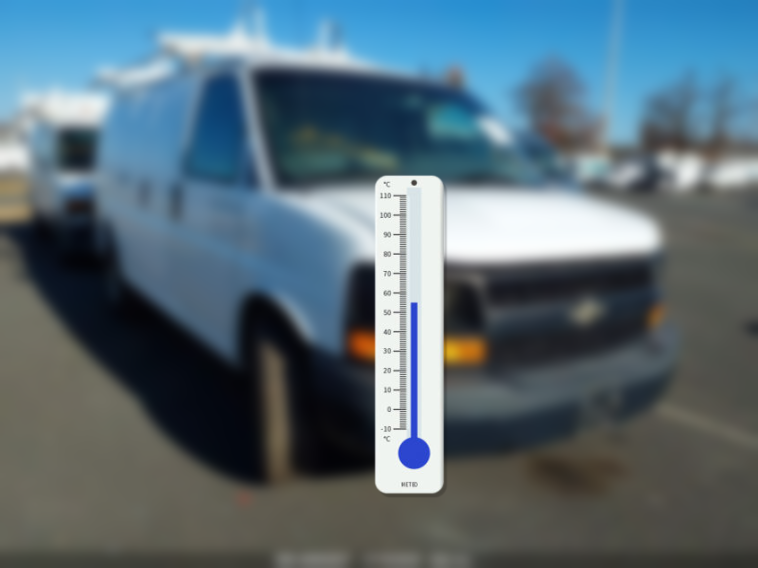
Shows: 55 °C
